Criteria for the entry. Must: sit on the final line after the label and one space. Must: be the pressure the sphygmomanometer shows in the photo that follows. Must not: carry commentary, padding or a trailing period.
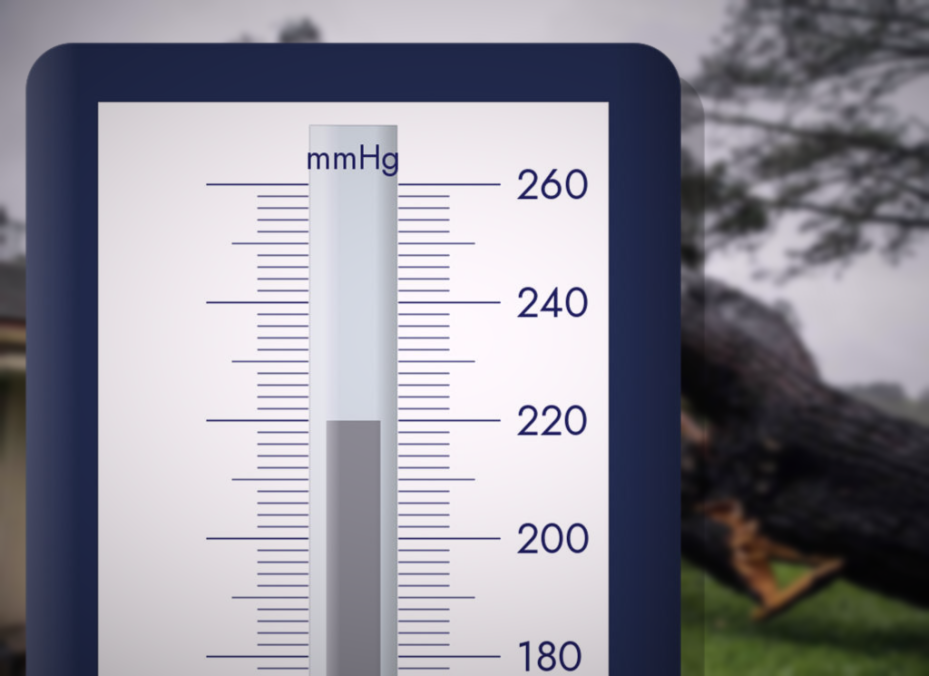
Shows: 220 mmHg
